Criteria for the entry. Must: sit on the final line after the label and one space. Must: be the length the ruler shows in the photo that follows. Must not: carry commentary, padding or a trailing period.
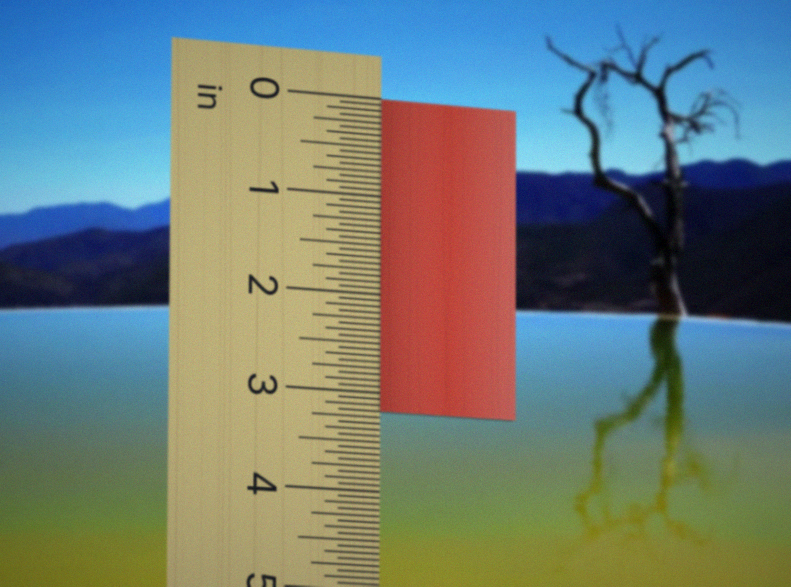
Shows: 3.1875 in
